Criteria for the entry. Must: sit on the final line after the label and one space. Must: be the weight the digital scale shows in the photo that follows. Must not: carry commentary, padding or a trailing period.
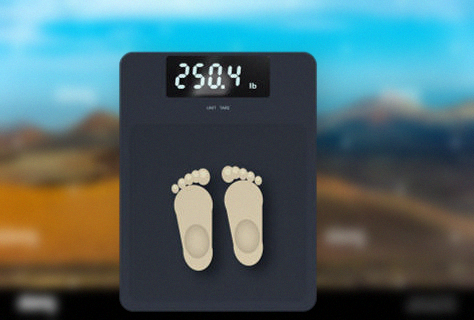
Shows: 250.4 lb
